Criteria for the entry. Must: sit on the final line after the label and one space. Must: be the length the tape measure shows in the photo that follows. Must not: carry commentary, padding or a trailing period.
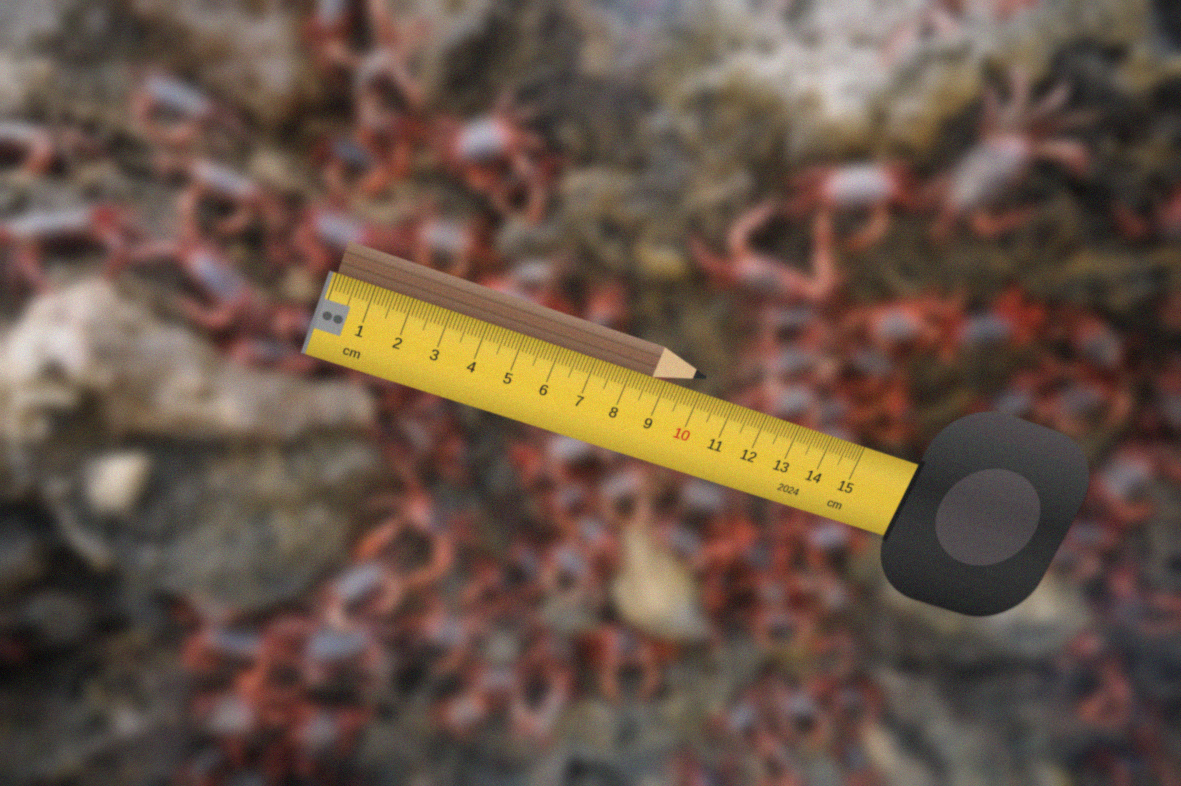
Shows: 10 cm
